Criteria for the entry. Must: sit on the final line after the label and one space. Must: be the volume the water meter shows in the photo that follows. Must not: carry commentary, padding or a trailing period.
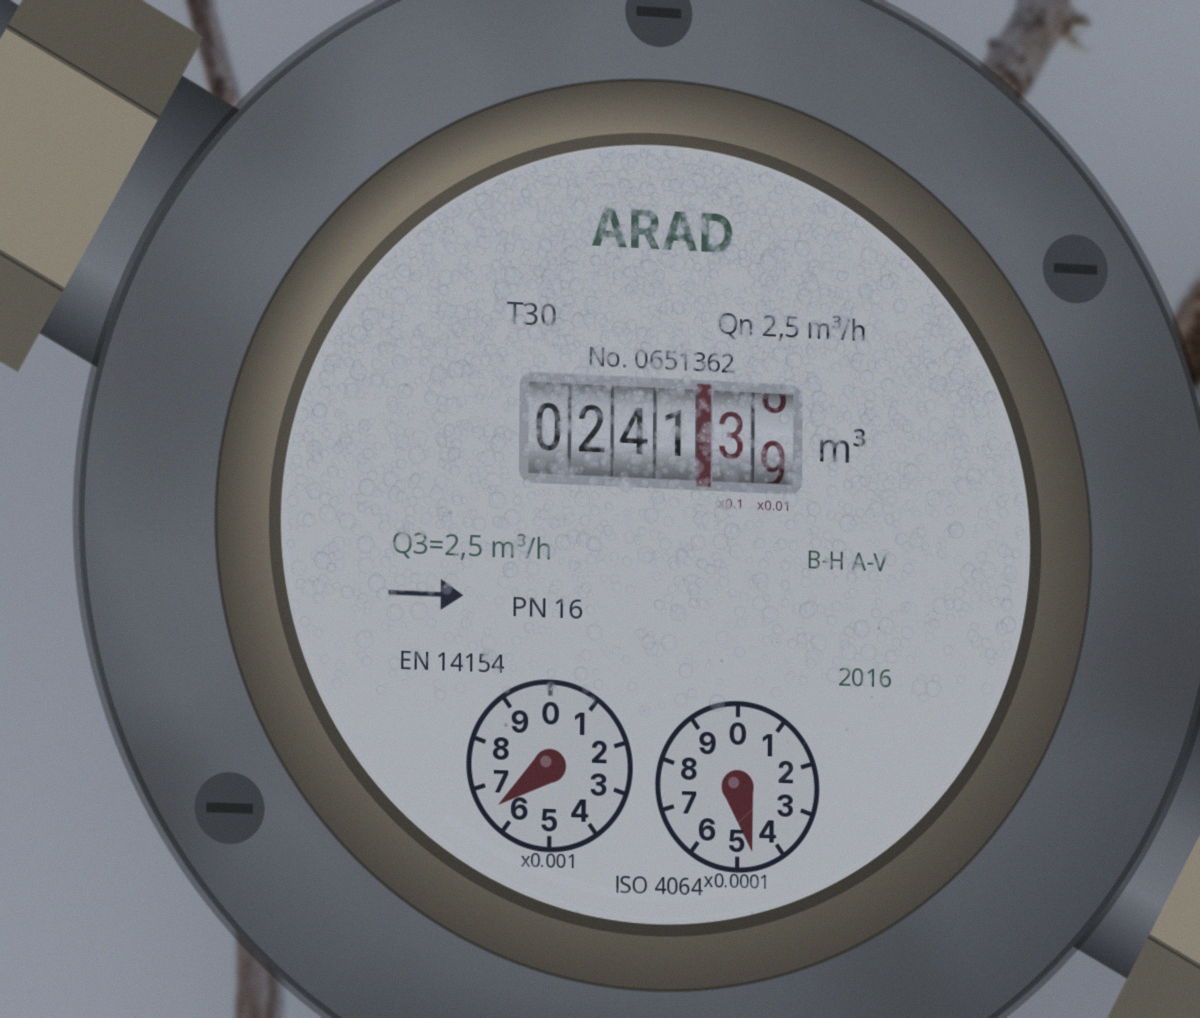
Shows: 241.3864 m³
